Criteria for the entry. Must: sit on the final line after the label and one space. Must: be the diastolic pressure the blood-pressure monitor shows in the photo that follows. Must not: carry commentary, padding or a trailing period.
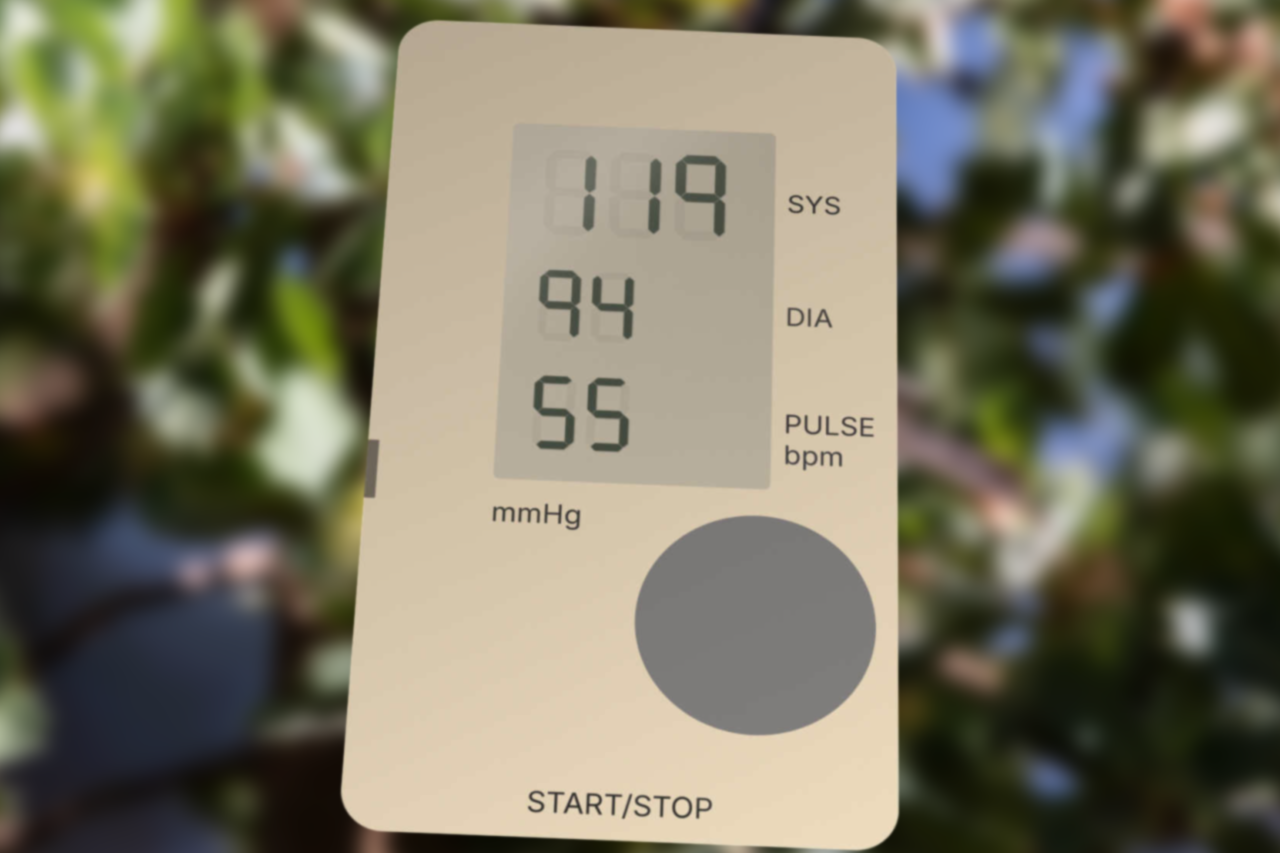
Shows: 94 mmHg
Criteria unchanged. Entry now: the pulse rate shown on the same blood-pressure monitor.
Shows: 55 bpm
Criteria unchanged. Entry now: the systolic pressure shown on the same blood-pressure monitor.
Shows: 119 mmHg
